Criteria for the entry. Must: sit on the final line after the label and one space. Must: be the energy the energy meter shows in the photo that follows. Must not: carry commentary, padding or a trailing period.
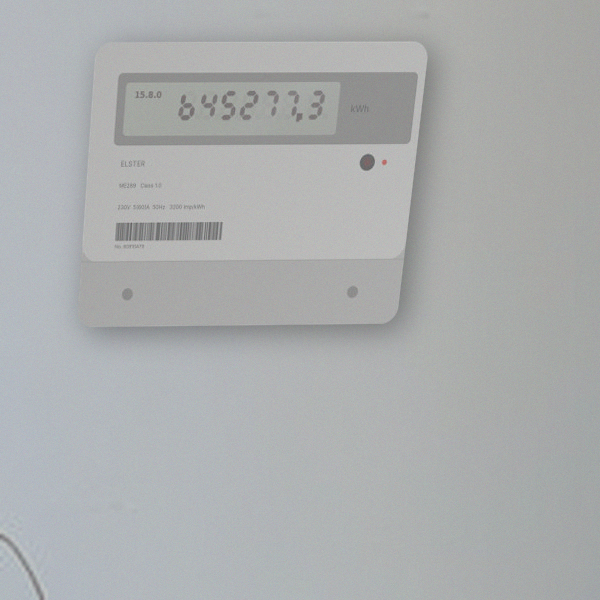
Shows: 645277.3 kWh
